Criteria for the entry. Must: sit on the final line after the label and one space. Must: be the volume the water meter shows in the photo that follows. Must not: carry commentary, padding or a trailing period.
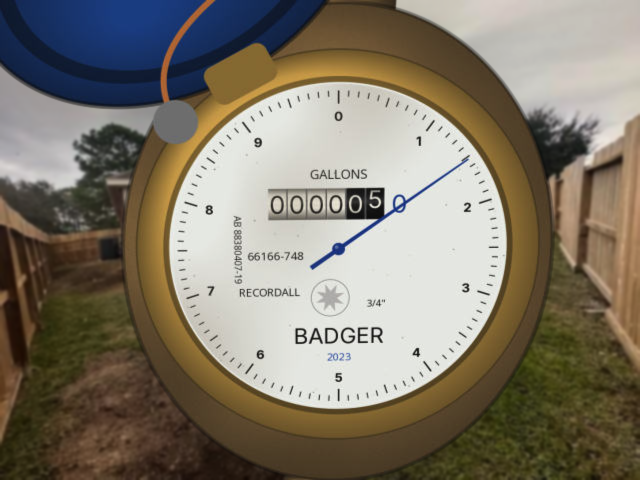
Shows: 51.5 gal
